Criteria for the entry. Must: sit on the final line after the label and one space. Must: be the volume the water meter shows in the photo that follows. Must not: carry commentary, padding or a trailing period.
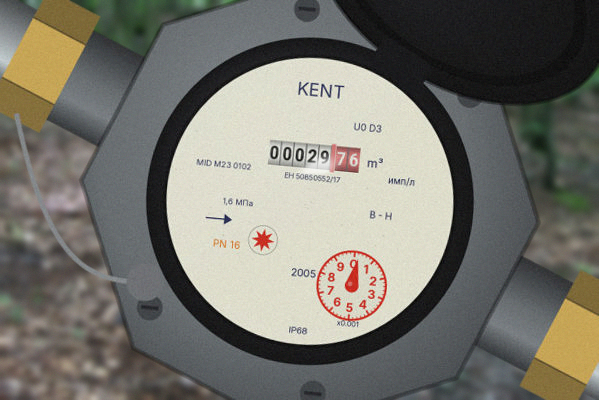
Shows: 29.760 m³
